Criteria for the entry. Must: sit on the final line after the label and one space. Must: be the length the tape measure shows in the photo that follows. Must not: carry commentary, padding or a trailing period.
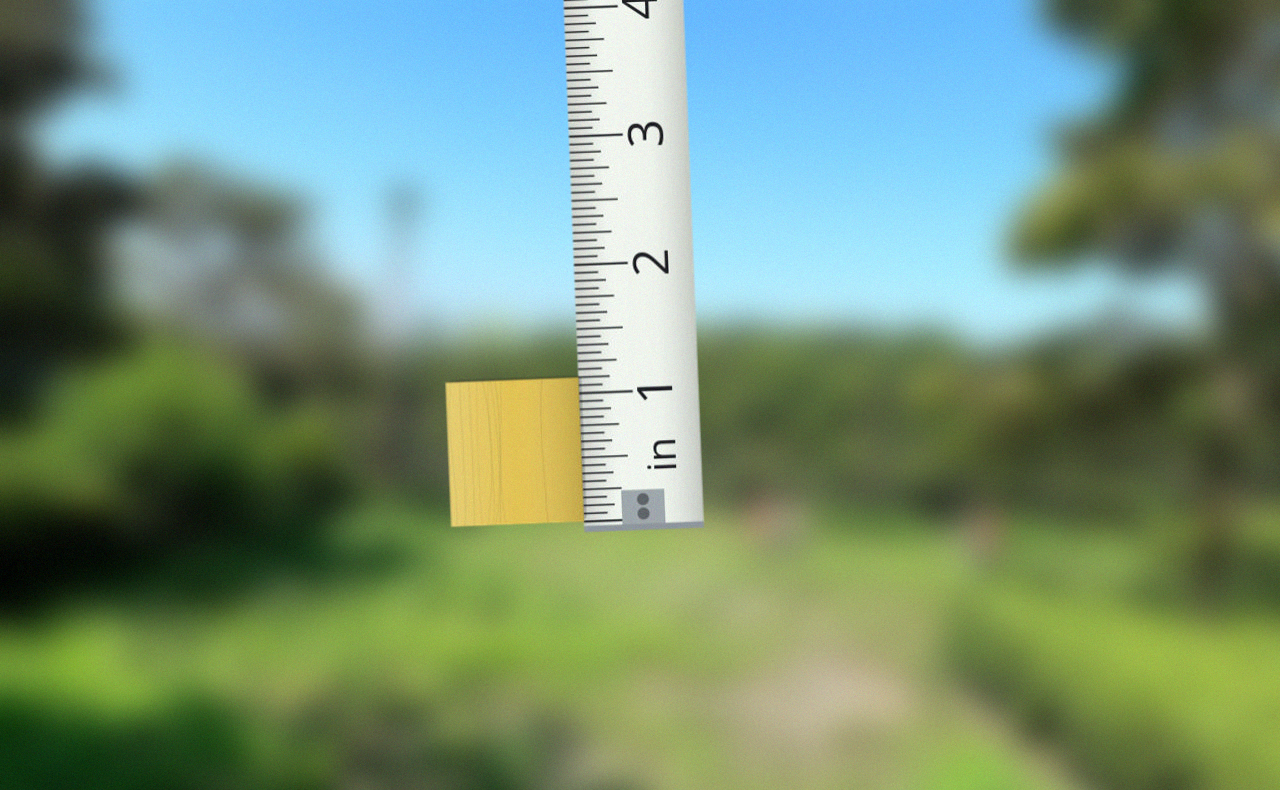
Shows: 1.125 in
